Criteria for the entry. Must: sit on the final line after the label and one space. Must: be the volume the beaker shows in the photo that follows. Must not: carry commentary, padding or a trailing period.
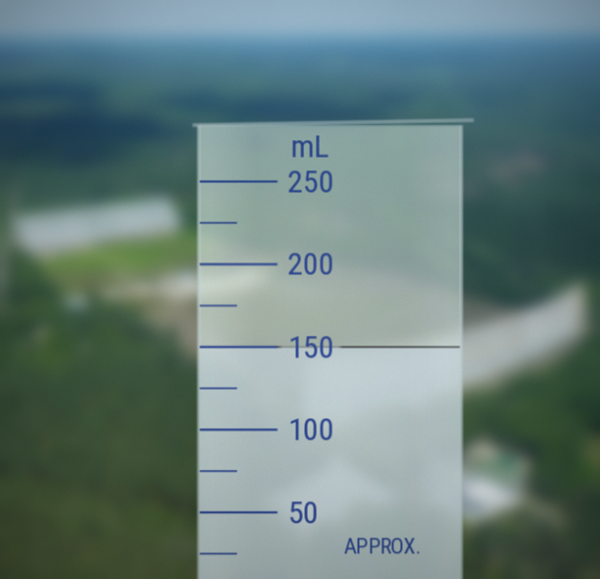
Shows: 150 mL
